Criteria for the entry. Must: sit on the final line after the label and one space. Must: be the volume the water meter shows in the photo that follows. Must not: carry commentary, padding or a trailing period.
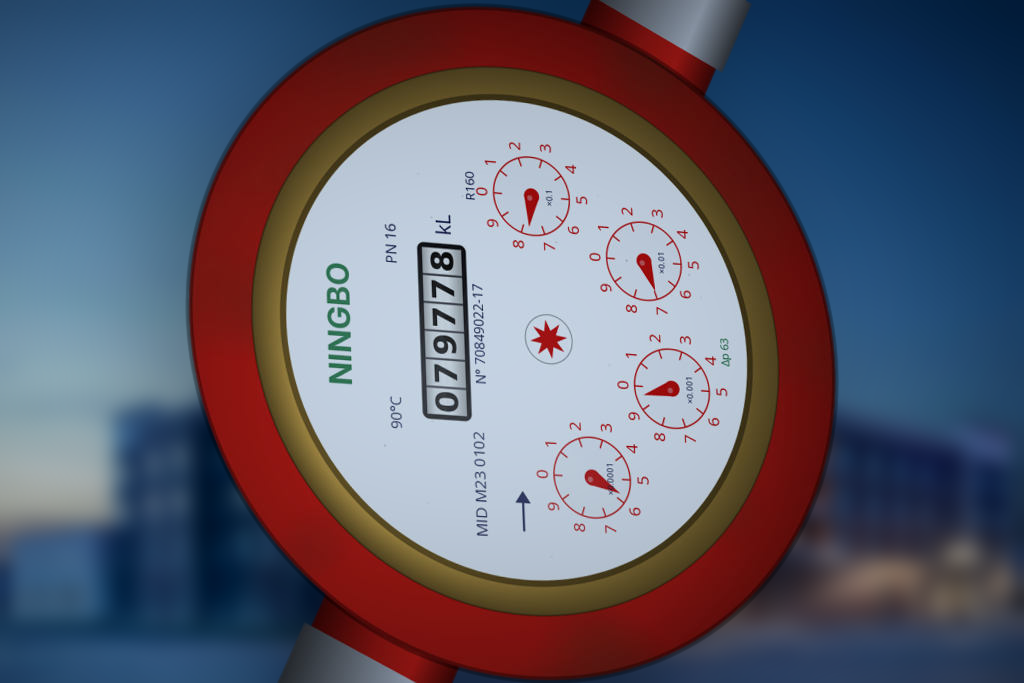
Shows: 79778.7695 kL
